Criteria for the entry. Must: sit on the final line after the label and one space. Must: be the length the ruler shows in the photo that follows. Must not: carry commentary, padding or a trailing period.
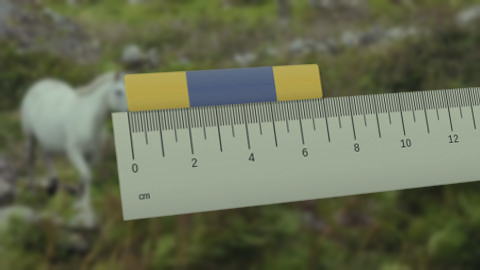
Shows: 7 cm
